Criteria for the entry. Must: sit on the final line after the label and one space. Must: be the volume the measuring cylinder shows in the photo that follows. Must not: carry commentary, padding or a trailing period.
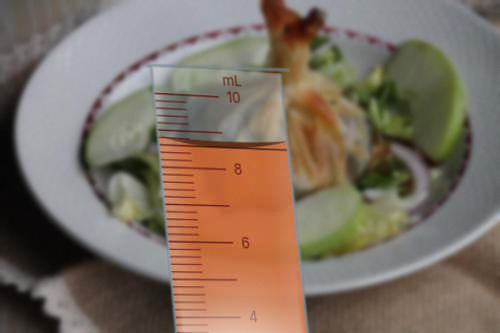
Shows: 8.6 mL
